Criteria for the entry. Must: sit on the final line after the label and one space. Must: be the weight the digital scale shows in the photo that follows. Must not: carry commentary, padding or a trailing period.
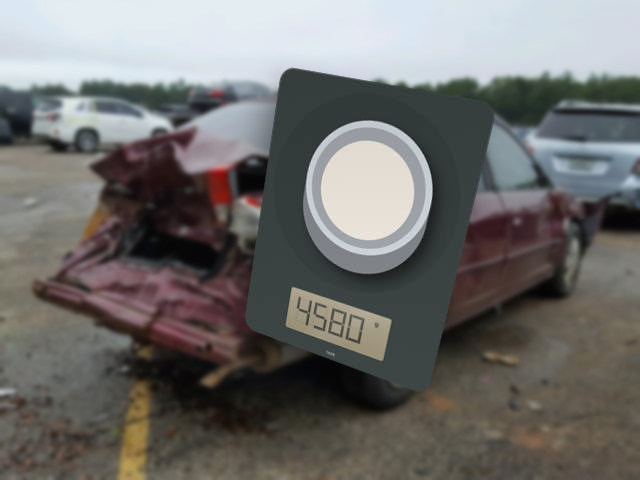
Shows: 4580 g
